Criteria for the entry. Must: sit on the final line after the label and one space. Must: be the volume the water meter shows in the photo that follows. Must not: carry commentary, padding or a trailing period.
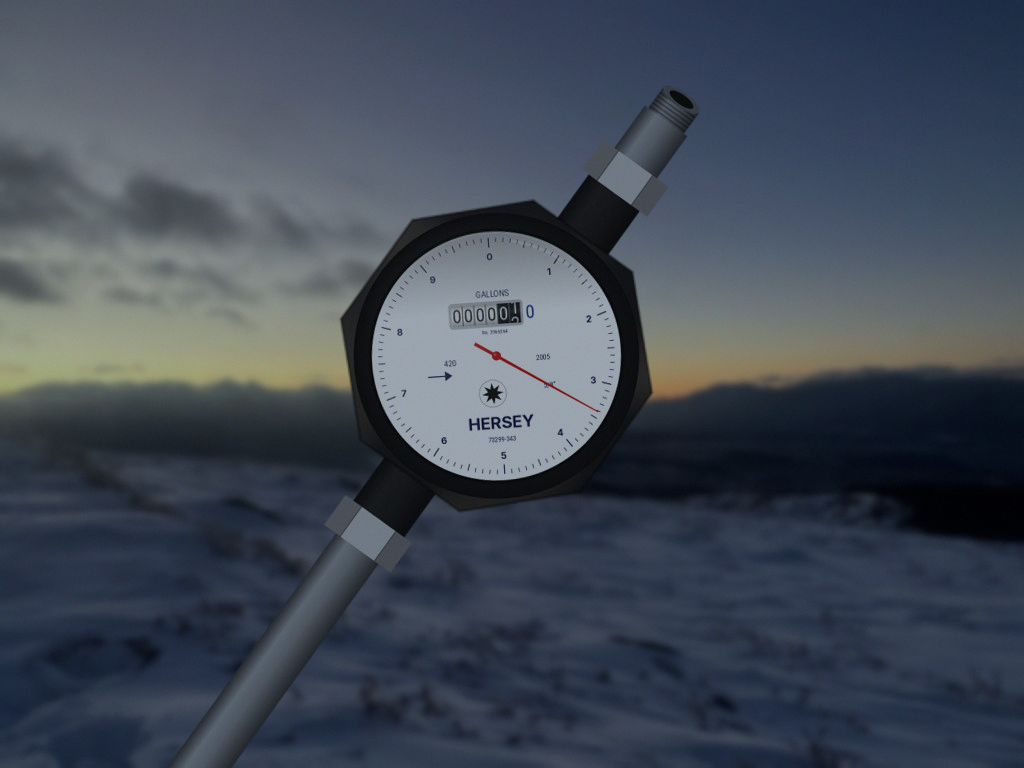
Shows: 13.4 gal
